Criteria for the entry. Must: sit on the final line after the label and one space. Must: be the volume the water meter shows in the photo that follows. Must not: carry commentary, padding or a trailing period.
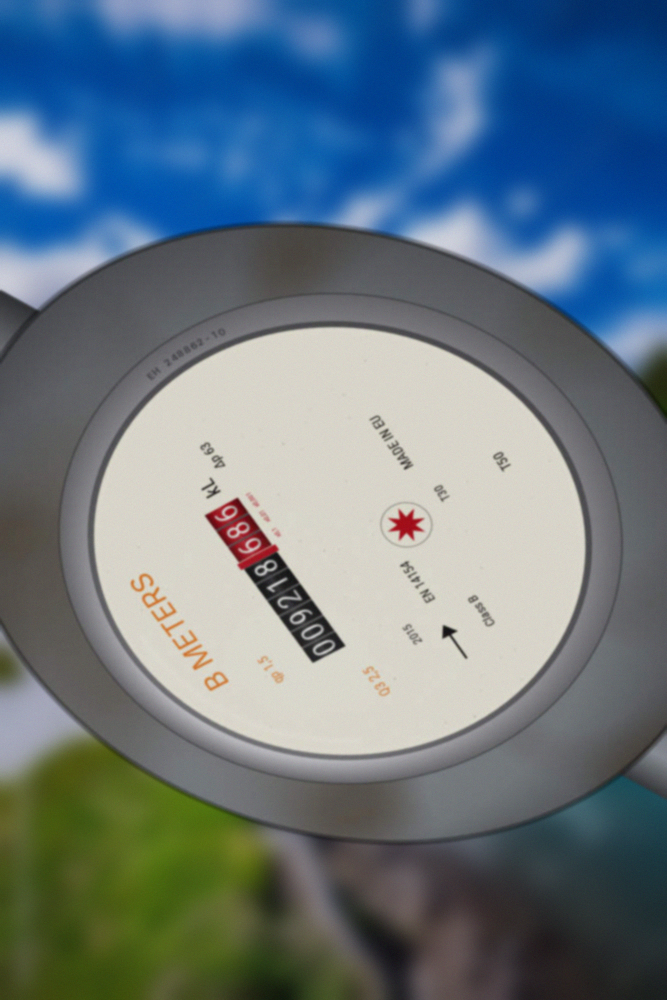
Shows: 9218.686 kL
